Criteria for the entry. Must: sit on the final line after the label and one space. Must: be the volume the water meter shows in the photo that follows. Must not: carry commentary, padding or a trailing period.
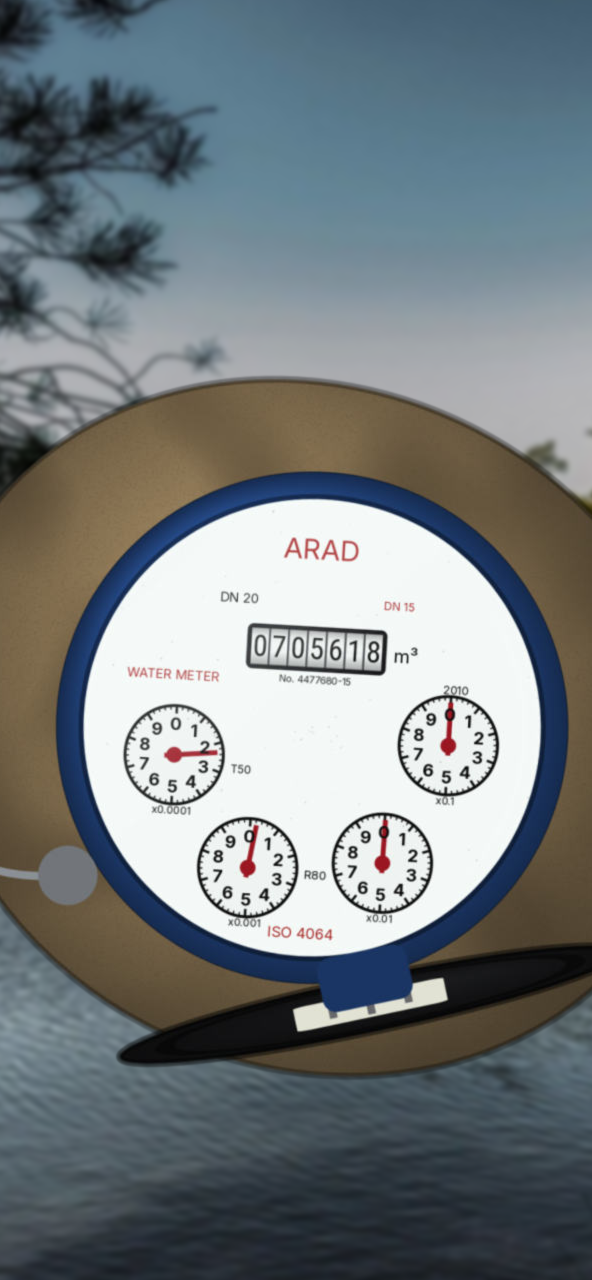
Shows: 705618.0002 m³
